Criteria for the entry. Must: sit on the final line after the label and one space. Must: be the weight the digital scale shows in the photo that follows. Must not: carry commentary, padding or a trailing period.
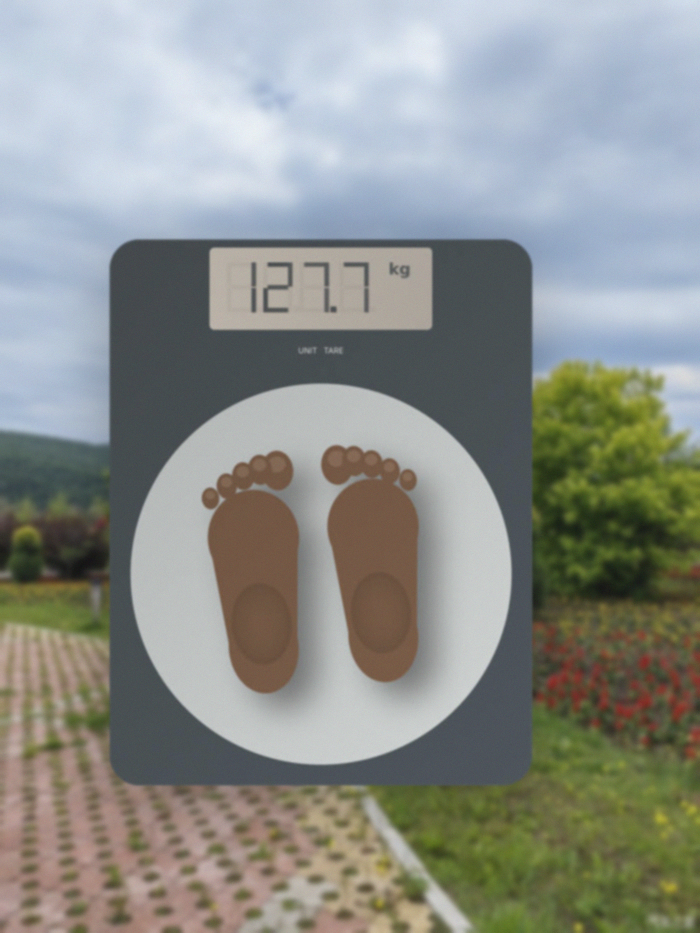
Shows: 127.7 kg
